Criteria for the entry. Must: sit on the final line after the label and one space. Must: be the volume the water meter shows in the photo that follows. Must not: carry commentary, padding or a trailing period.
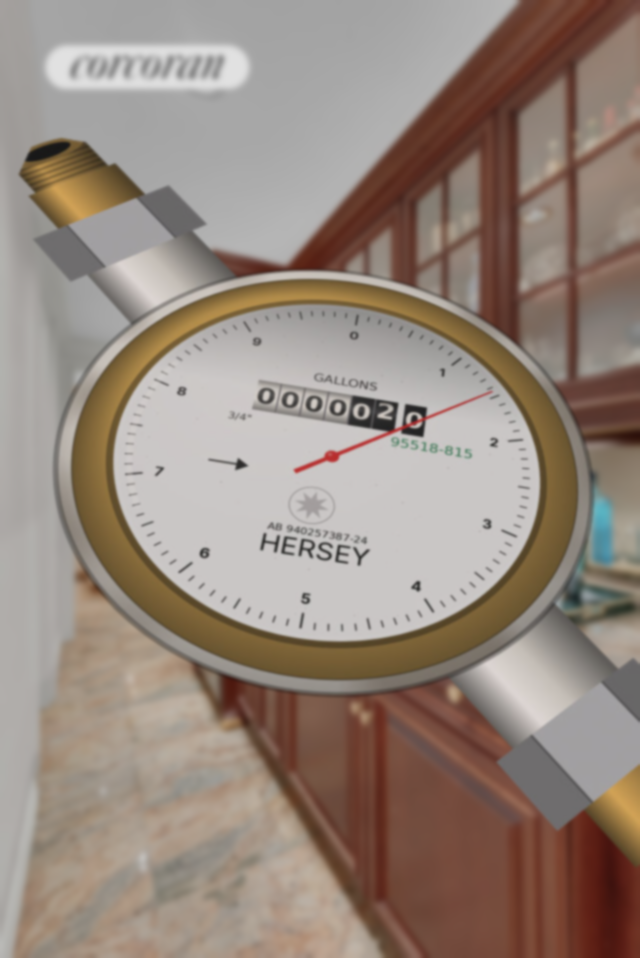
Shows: 21.4 gal
